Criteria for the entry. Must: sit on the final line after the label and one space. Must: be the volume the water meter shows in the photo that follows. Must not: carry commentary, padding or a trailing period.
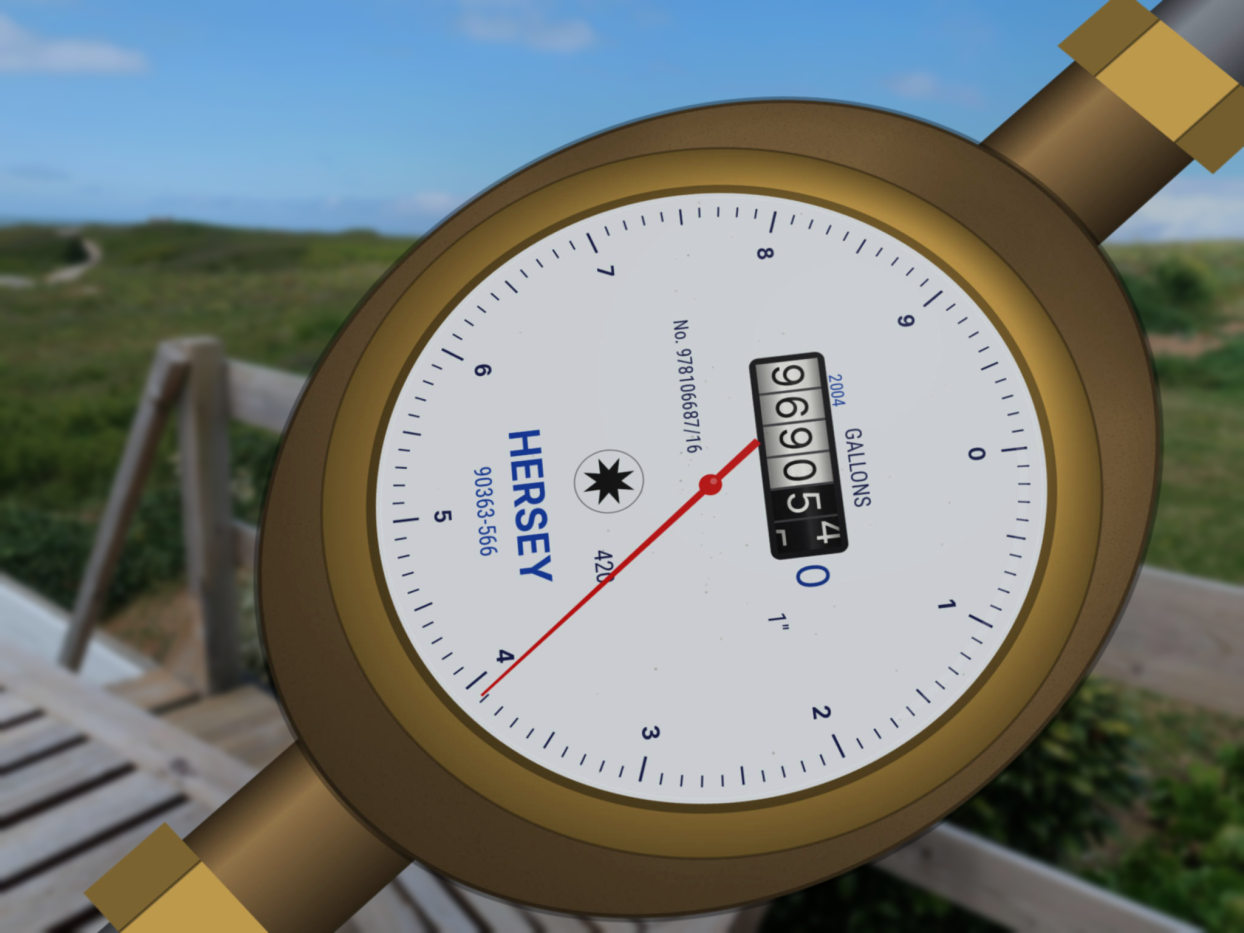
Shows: 9690543.9 gal
